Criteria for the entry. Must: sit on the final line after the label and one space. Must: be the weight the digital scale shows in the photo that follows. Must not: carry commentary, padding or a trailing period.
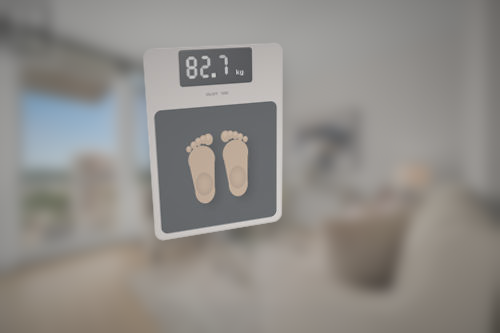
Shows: 82.7 kg
